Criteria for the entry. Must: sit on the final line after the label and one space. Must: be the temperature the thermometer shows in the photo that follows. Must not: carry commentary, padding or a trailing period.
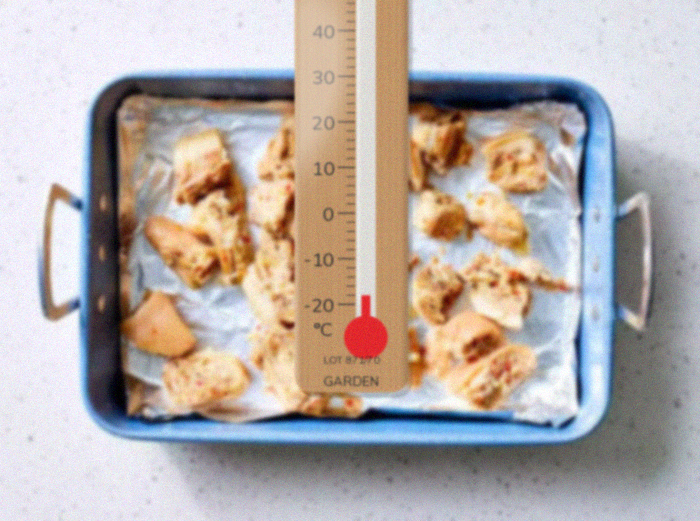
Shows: -18 °C
